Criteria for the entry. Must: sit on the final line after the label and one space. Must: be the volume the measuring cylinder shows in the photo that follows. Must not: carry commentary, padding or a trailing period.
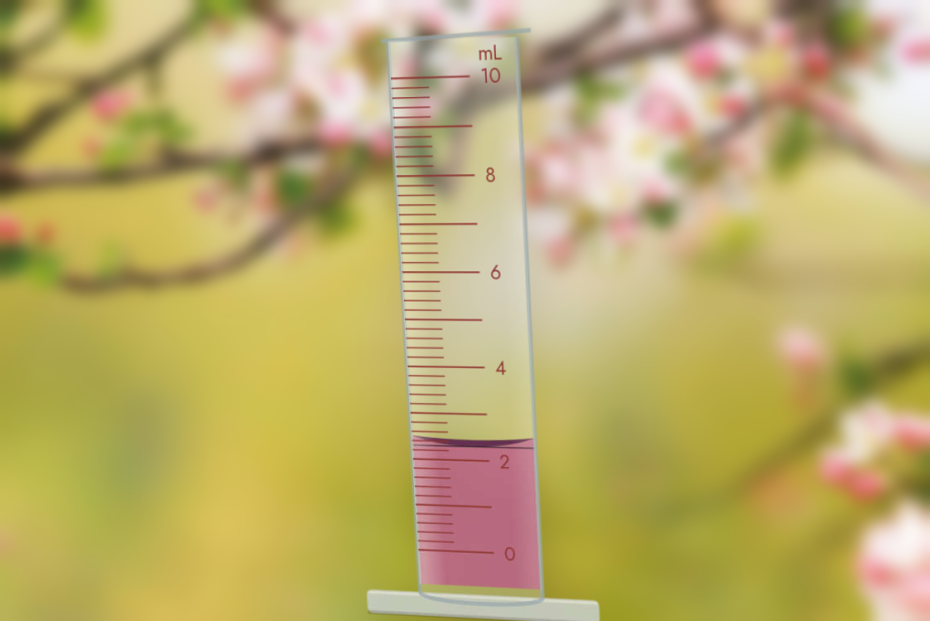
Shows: 2.3 mL
